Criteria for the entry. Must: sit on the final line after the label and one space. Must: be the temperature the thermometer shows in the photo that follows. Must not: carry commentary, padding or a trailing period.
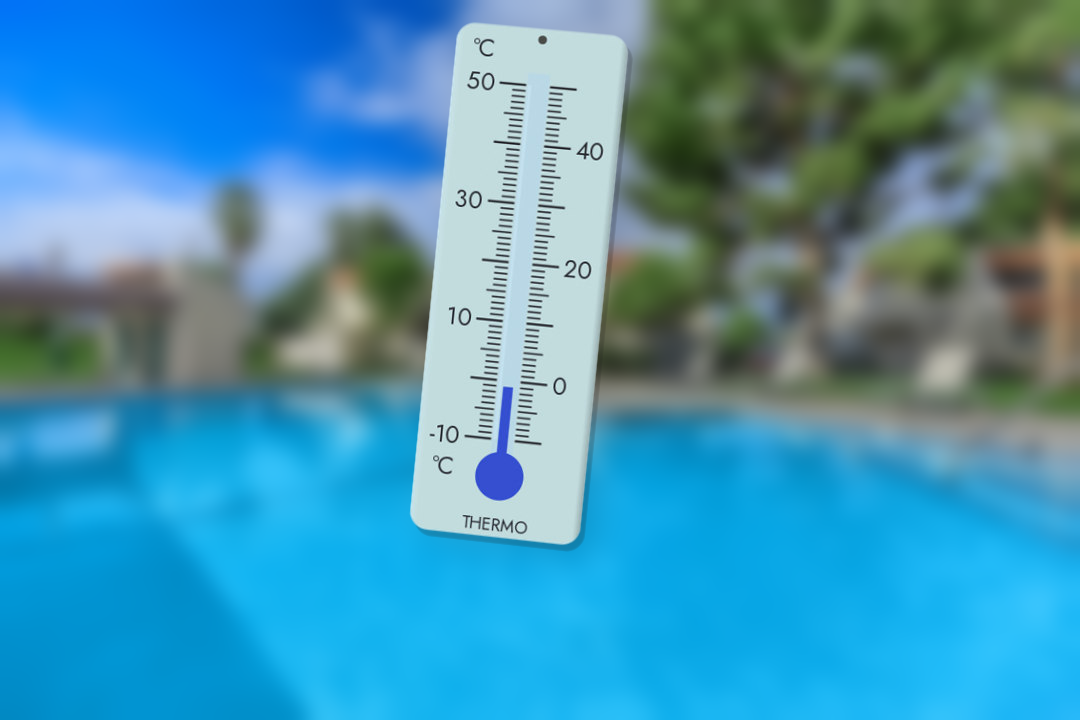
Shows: -1 °C
